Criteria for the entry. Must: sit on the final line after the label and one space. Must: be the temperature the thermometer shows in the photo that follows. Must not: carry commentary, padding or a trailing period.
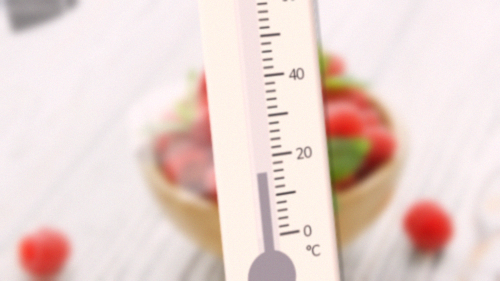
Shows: 16 °C
